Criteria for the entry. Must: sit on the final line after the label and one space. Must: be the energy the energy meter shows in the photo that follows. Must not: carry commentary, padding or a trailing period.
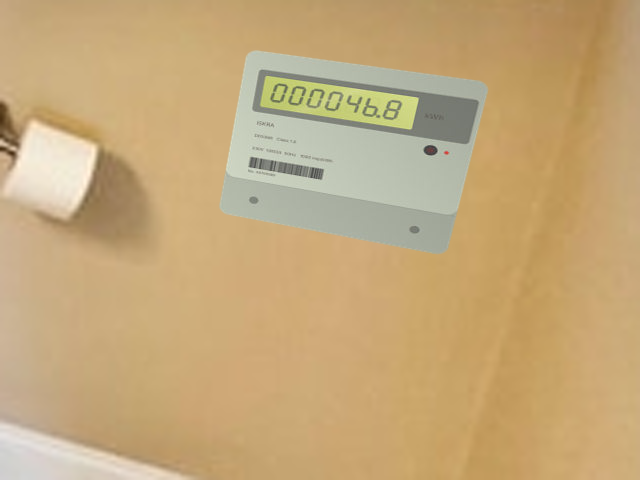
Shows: 46.8 kWh
